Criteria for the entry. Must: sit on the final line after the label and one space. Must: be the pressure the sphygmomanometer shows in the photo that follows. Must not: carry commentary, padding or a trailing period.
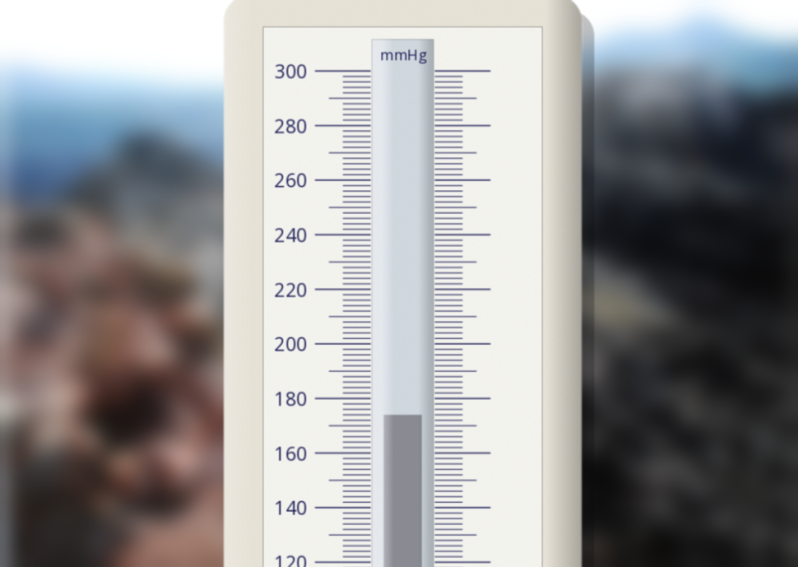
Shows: 174 mmHg
